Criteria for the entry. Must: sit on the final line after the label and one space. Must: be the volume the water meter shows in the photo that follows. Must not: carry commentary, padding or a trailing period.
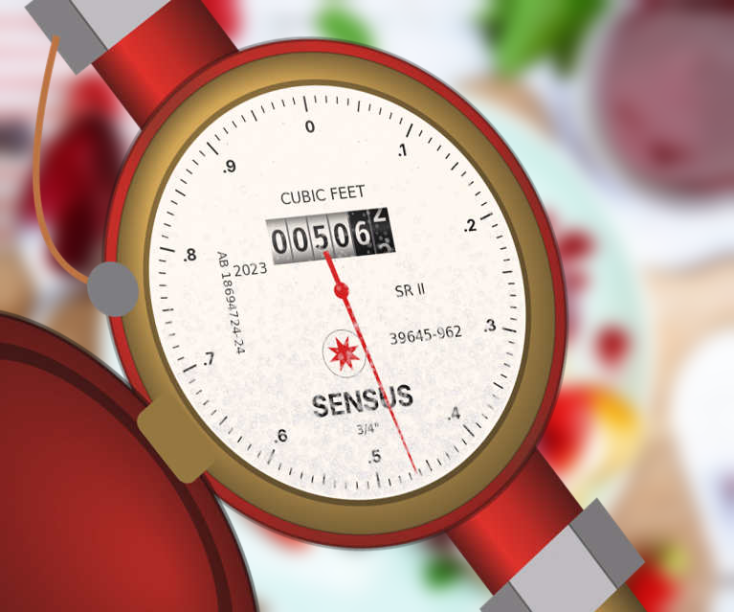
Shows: 5062.46 ft³
